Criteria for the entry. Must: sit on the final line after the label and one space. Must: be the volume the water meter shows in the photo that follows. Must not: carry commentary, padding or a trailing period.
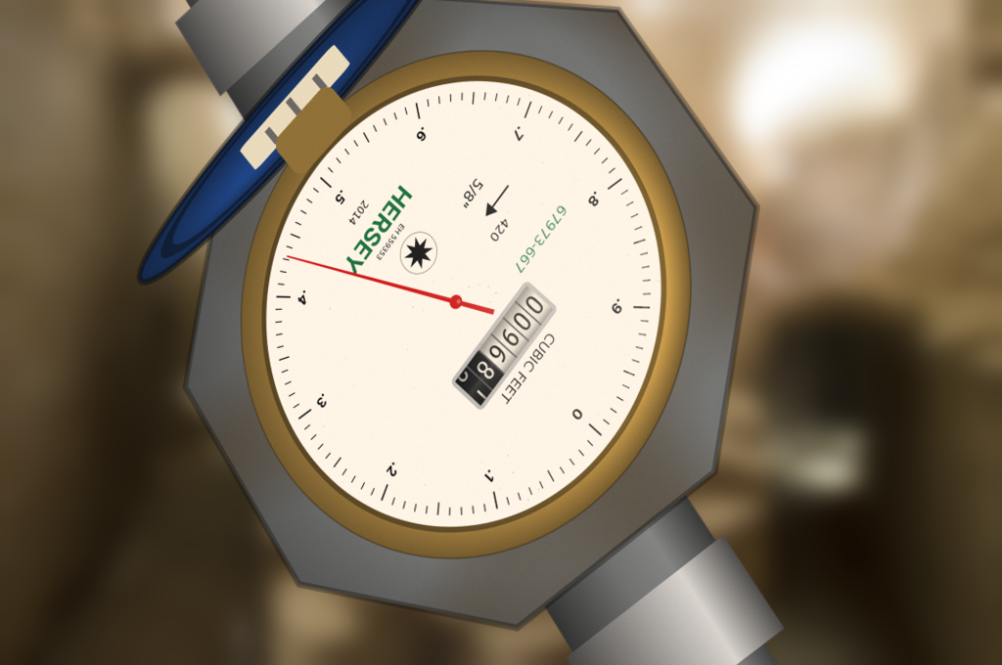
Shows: 9681.43 ft³
